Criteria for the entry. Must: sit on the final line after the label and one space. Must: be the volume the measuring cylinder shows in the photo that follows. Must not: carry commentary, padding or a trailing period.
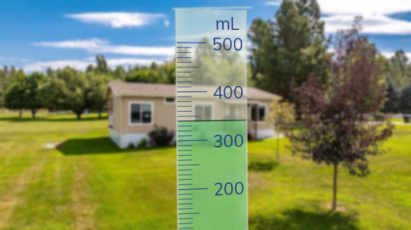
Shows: 340 mL
